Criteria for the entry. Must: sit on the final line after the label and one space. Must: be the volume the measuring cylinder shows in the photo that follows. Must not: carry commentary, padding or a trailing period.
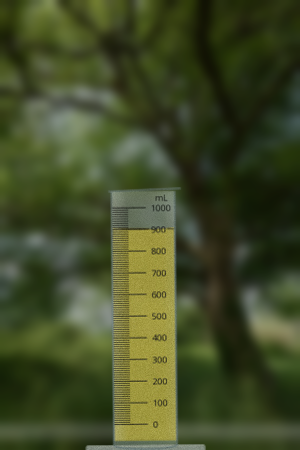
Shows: 900 mL
